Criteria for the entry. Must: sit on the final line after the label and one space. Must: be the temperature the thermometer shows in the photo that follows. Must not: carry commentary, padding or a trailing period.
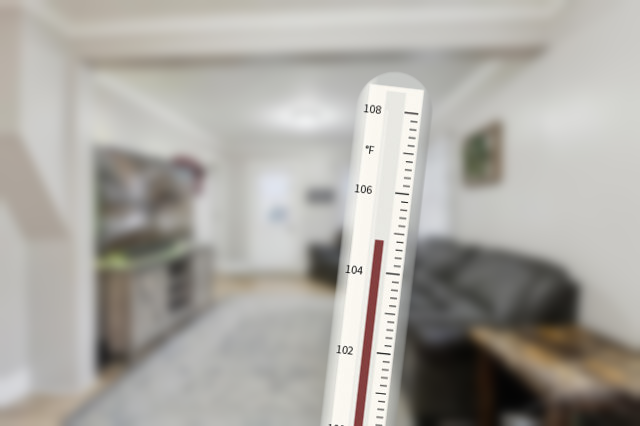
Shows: 104.8 °F
